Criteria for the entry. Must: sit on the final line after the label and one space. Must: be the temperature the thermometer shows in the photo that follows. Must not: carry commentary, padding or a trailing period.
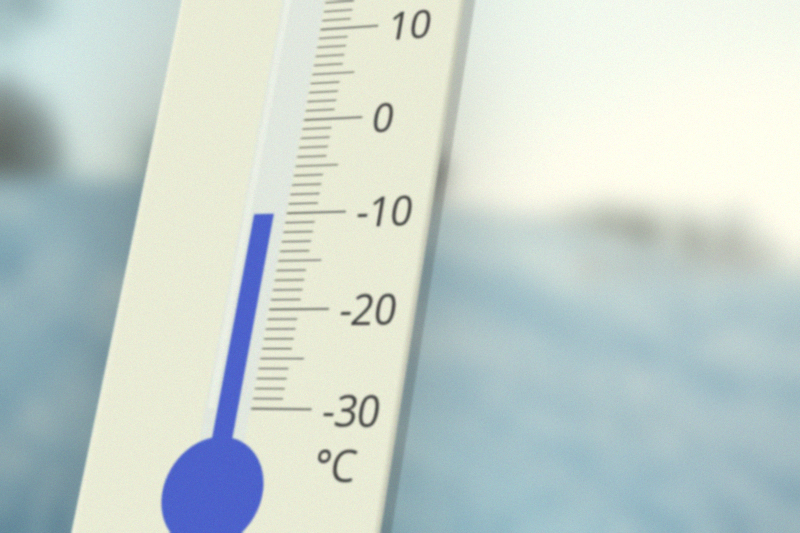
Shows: -10 °C
